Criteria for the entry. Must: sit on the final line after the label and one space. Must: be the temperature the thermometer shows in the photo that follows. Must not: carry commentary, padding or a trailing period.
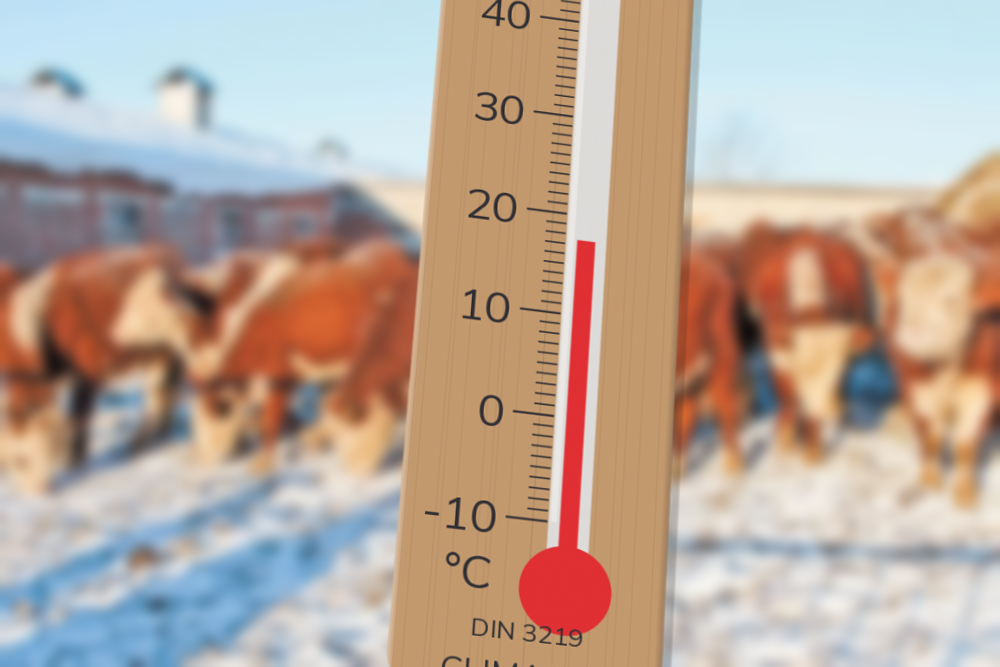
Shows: 17.5 °C
